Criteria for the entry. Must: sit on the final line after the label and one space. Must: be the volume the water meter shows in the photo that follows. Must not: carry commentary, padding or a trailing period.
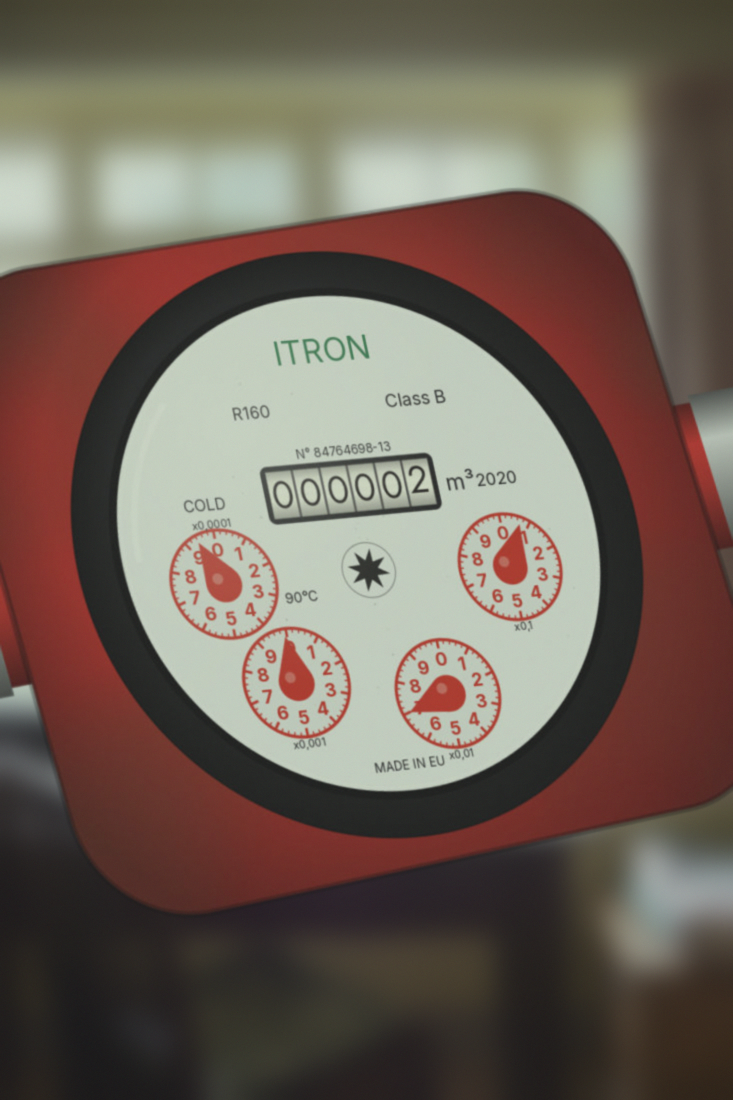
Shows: 2.0699 m³
